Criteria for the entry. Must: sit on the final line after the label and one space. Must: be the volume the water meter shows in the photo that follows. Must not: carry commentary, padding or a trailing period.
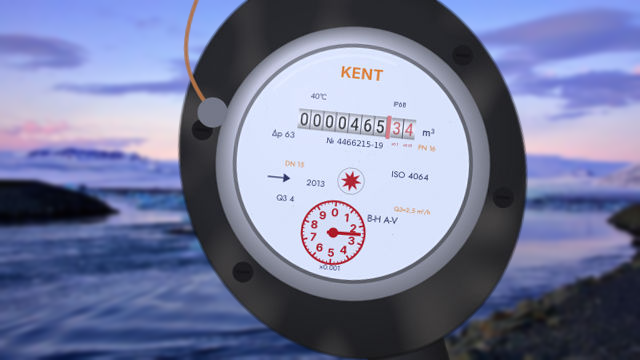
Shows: 465.342 m³
